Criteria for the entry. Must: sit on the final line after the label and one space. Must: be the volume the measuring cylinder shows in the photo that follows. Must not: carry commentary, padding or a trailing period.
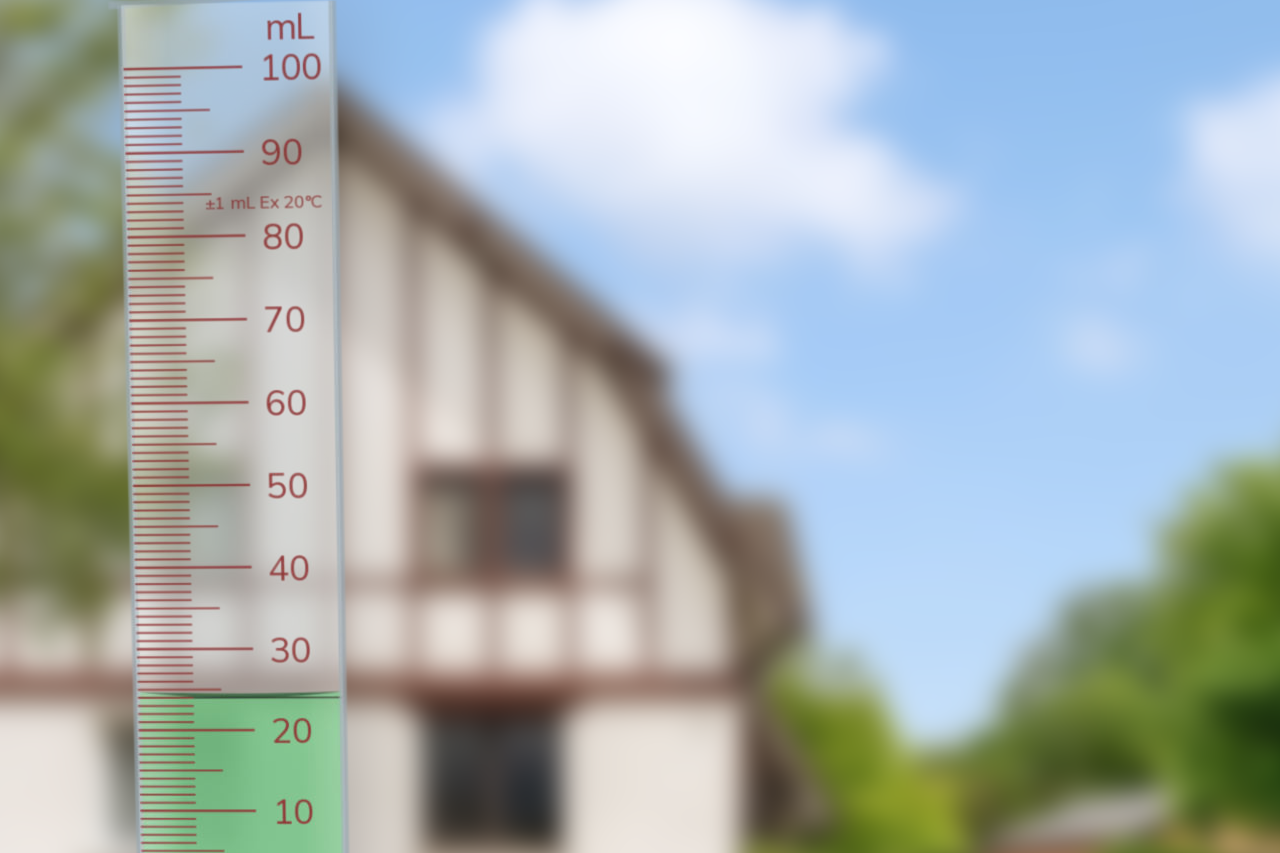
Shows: 24 mL
